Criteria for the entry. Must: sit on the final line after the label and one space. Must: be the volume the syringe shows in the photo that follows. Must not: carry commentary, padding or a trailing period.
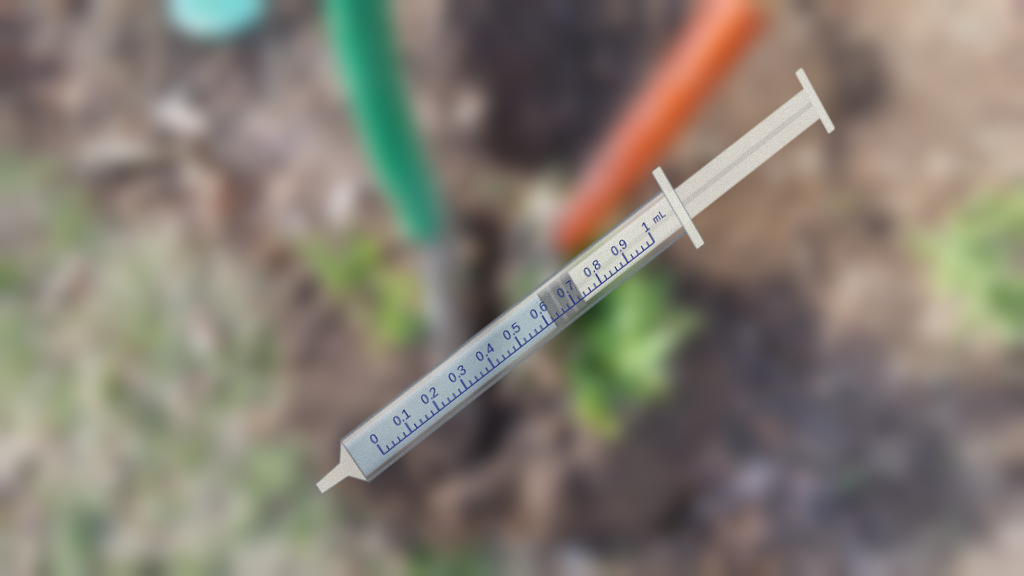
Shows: 0.62 mL
